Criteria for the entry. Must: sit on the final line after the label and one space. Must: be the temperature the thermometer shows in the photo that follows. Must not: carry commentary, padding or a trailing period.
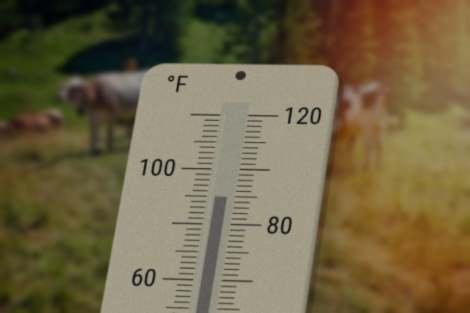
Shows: 90 °F
